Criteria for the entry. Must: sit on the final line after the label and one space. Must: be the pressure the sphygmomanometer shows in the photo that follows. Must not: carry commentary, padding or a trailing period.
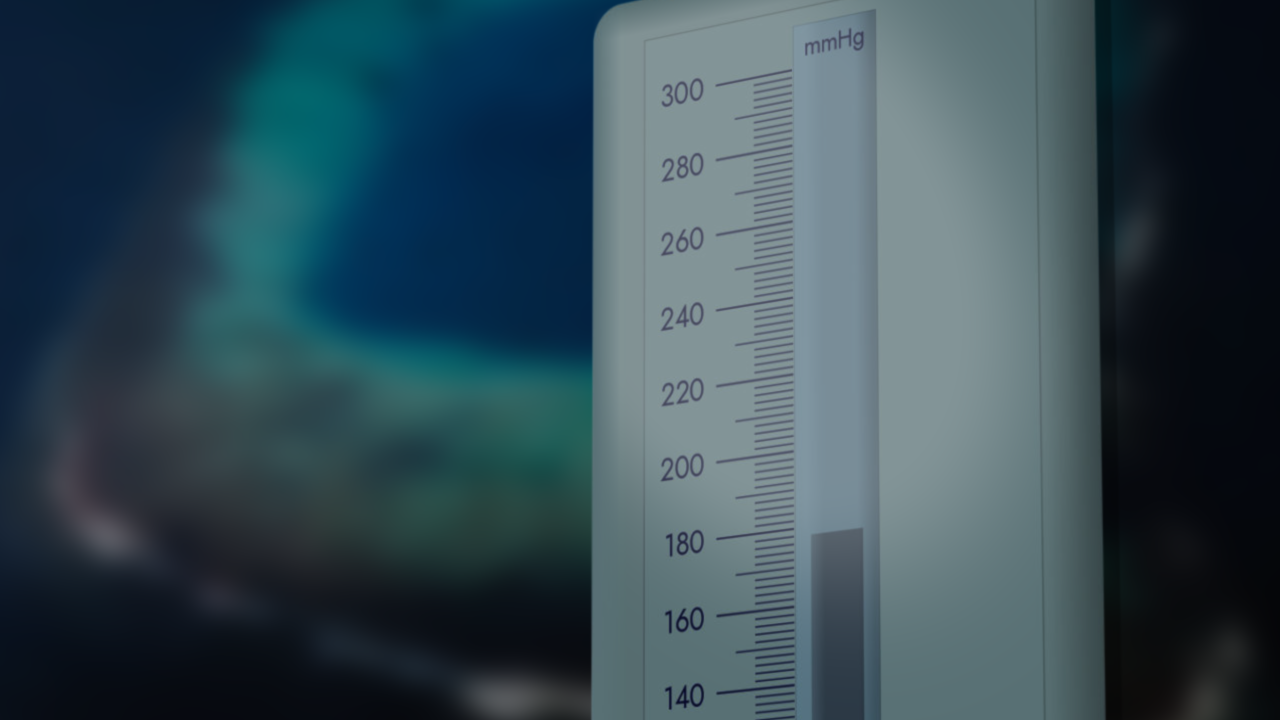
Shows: 178 mmHg
